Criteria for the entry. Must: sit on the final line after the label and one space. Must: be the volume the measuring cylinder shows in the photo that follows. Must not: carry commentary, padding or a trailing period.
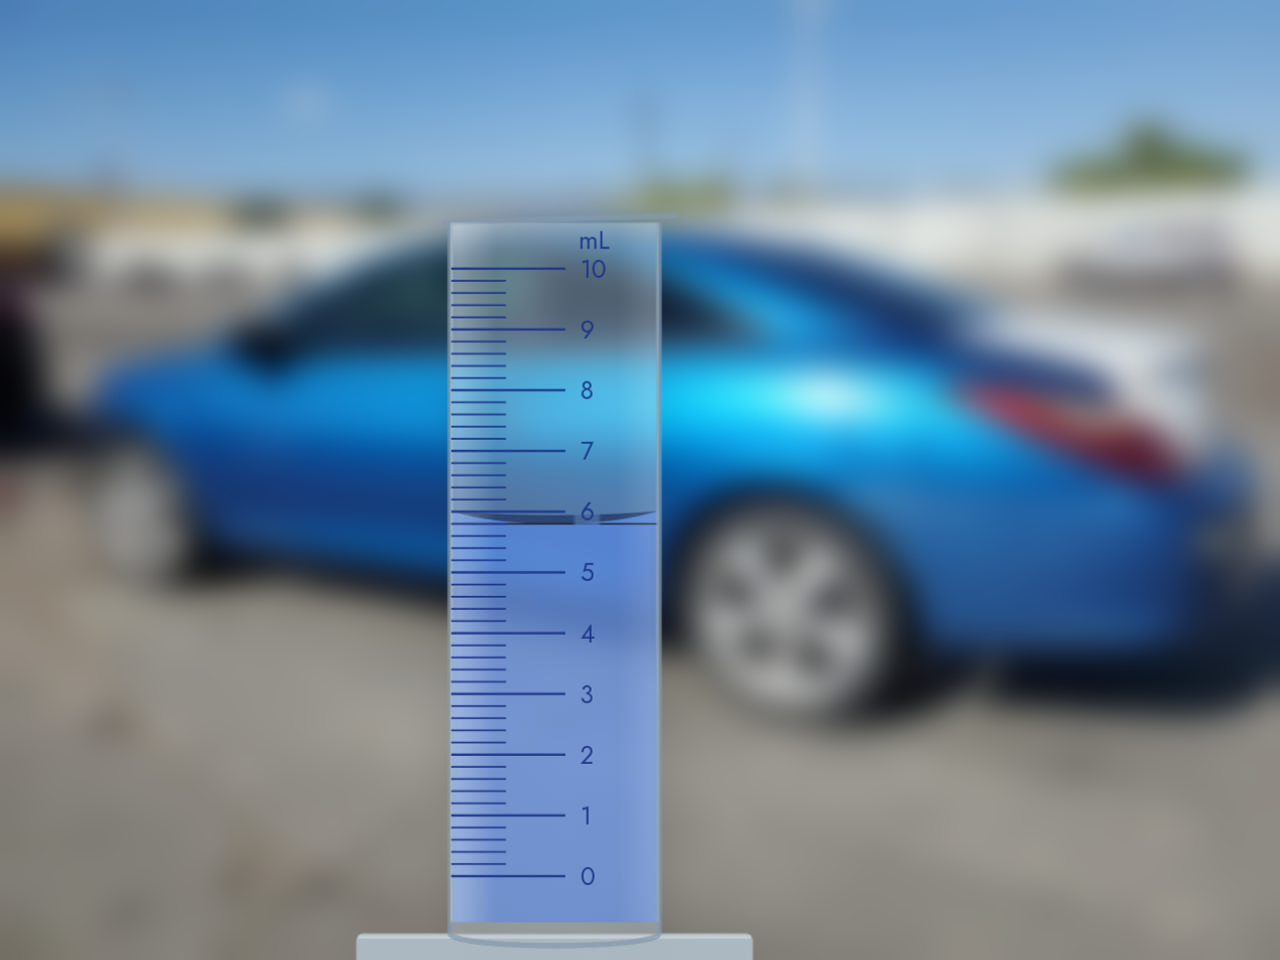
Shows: 5.8 mL
